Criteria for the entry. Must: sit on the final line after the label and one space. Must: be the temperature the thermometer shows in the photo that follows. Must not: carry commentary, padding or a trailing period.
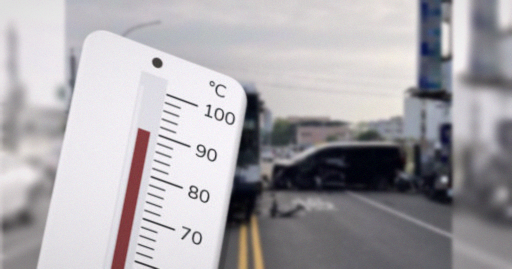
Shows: 90 °C
